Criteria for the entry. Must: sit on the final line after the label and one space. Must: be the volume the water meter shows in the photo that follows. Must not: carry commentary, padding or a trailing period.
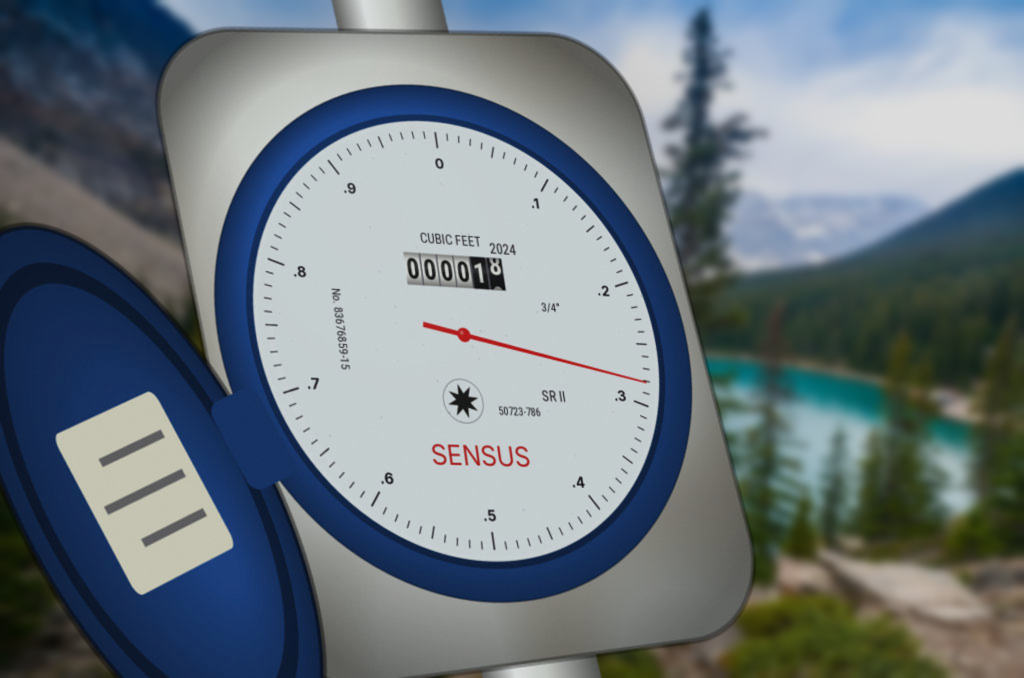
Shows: 18.28 ft³
